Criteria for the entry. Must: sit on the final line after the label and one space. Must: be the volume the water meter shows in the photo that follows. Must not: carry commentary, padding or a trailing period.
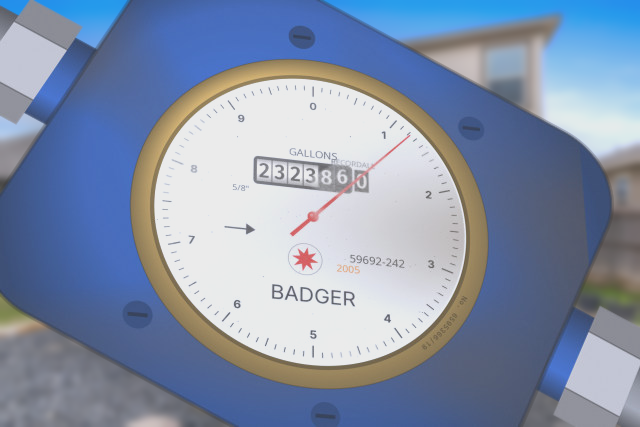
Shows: 2323861.2 gal
